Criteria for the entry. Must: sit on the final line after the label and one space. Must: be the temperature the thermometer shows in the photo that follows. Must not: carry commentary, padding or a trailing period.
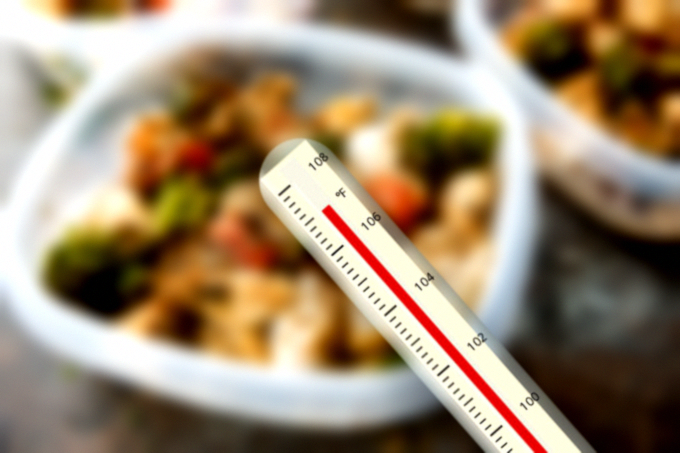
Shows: 107 °F
